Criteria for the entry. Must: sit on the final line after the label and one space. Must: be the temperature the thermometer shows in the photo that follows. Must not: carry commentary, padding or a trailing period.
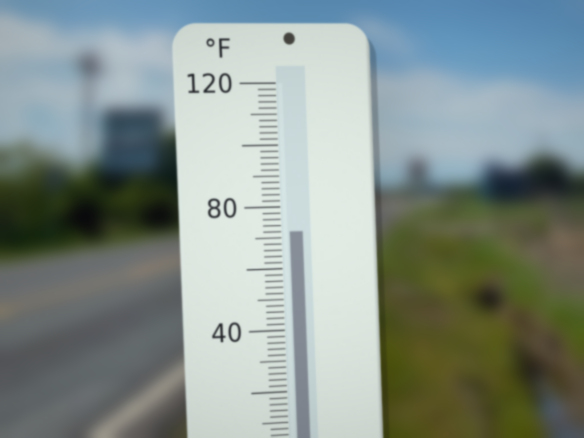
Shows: 72 °F
